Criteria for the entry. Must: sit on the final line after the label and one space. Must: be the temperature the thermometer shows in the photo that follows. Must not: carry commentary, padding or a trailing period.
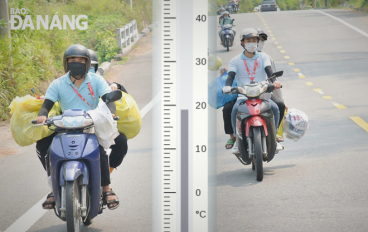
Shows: 19 °C
